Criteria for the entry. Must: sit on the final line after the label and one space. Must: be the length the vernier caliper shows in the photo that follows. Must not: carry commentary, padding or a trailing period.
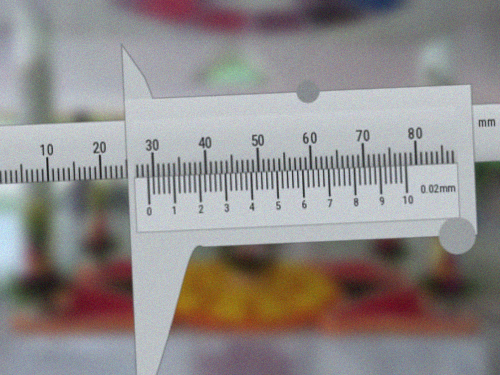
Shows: 29.0 mm
